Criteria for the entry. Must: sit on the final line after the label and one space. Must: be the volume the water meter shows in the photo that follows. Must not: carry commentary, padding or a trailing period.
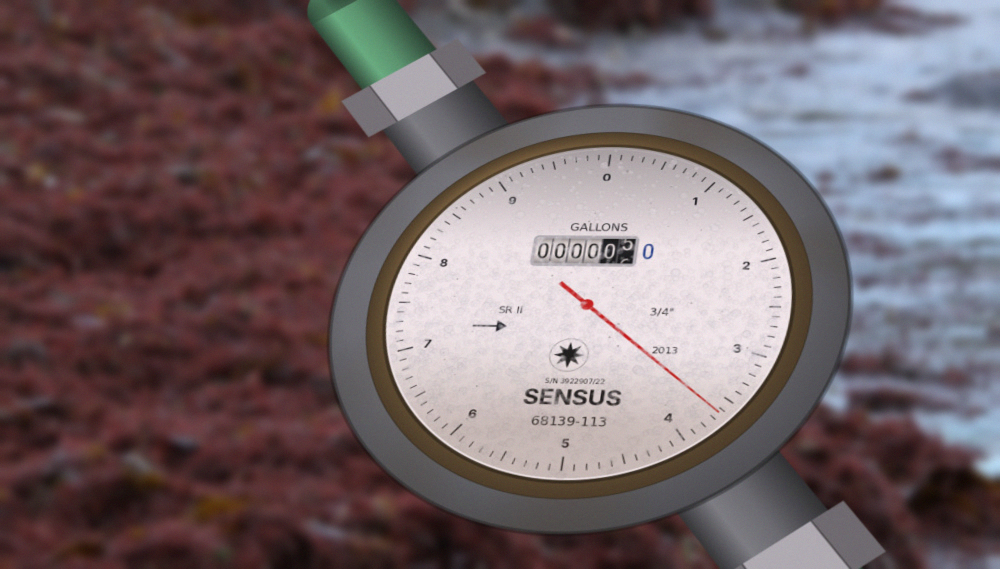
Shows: 53.6 gal
